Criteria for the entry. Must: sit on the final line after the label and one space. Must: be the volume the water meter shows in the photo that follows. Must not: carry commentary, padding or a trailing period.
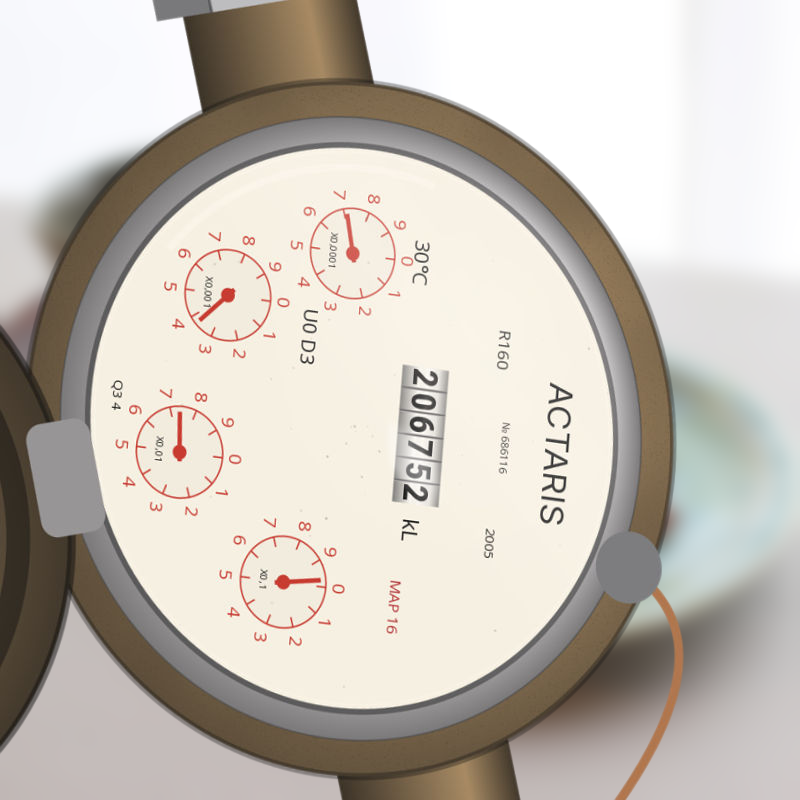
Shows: 206751.9737 kL
